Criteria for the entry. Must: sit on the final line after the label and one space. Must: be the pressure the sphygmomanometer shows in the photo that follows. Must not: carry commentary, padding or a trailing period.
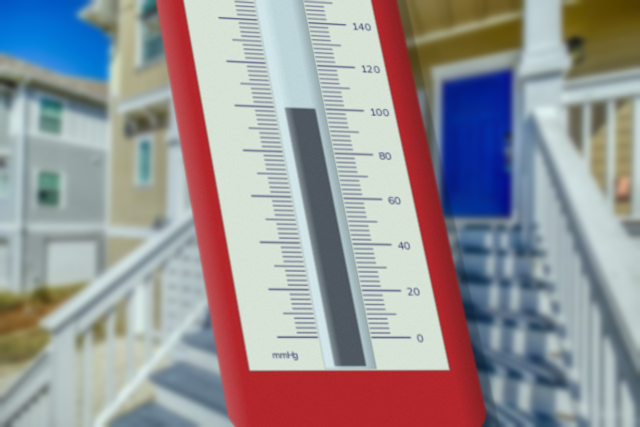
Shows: 100 mmHg
